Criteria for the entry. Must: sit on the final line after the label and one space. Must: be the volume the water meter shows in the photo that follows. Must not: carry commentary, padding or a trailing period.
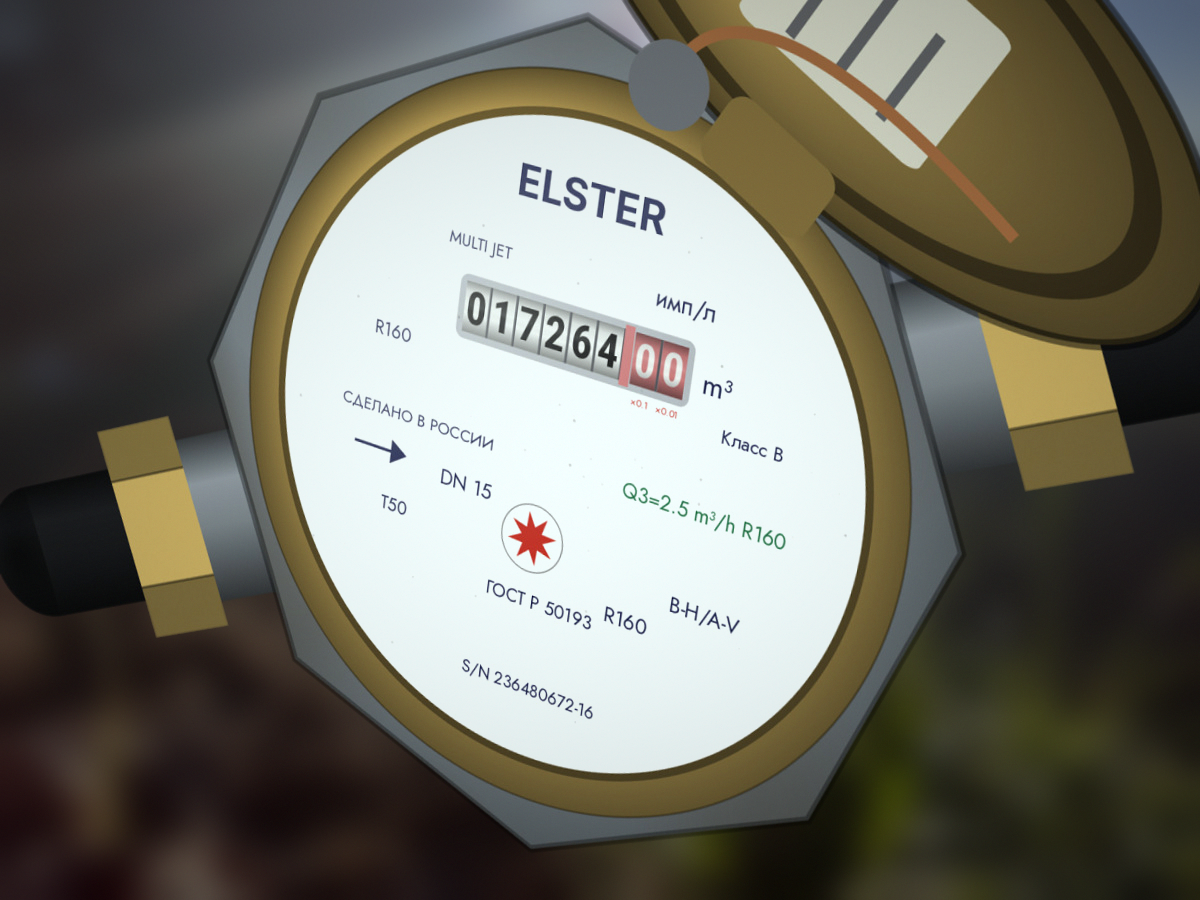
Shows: 17264.00 m³
